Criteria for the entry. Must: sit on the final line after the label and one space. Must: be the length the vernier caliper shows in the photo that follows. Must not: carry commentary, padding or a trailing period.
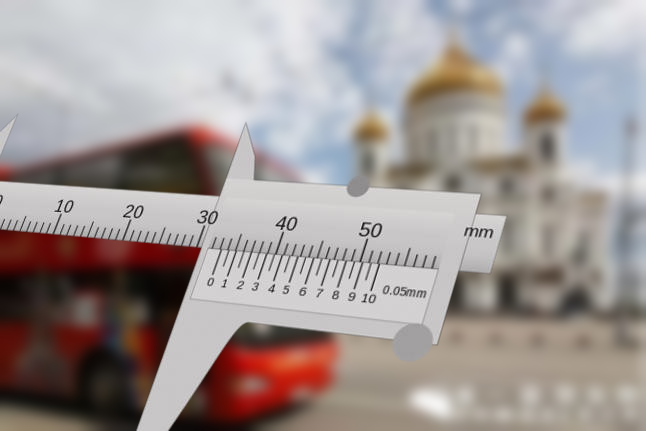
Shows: 33.2 mm
